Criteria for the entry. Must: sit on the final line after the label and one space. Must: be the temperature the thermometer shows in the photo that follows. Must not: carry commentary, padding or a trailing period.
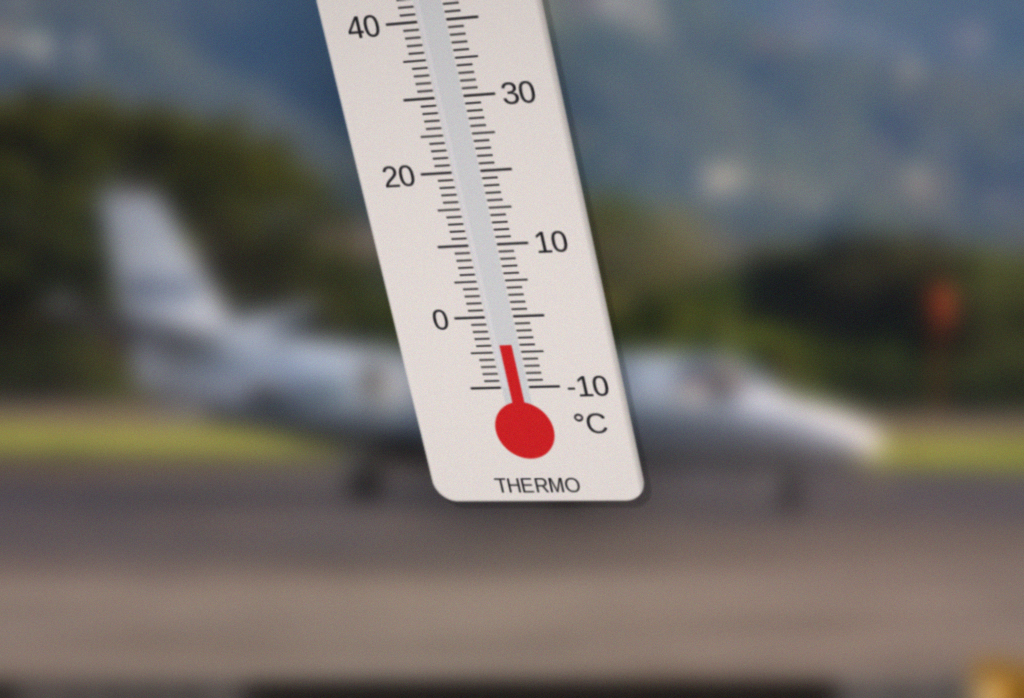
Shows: -4 °C
